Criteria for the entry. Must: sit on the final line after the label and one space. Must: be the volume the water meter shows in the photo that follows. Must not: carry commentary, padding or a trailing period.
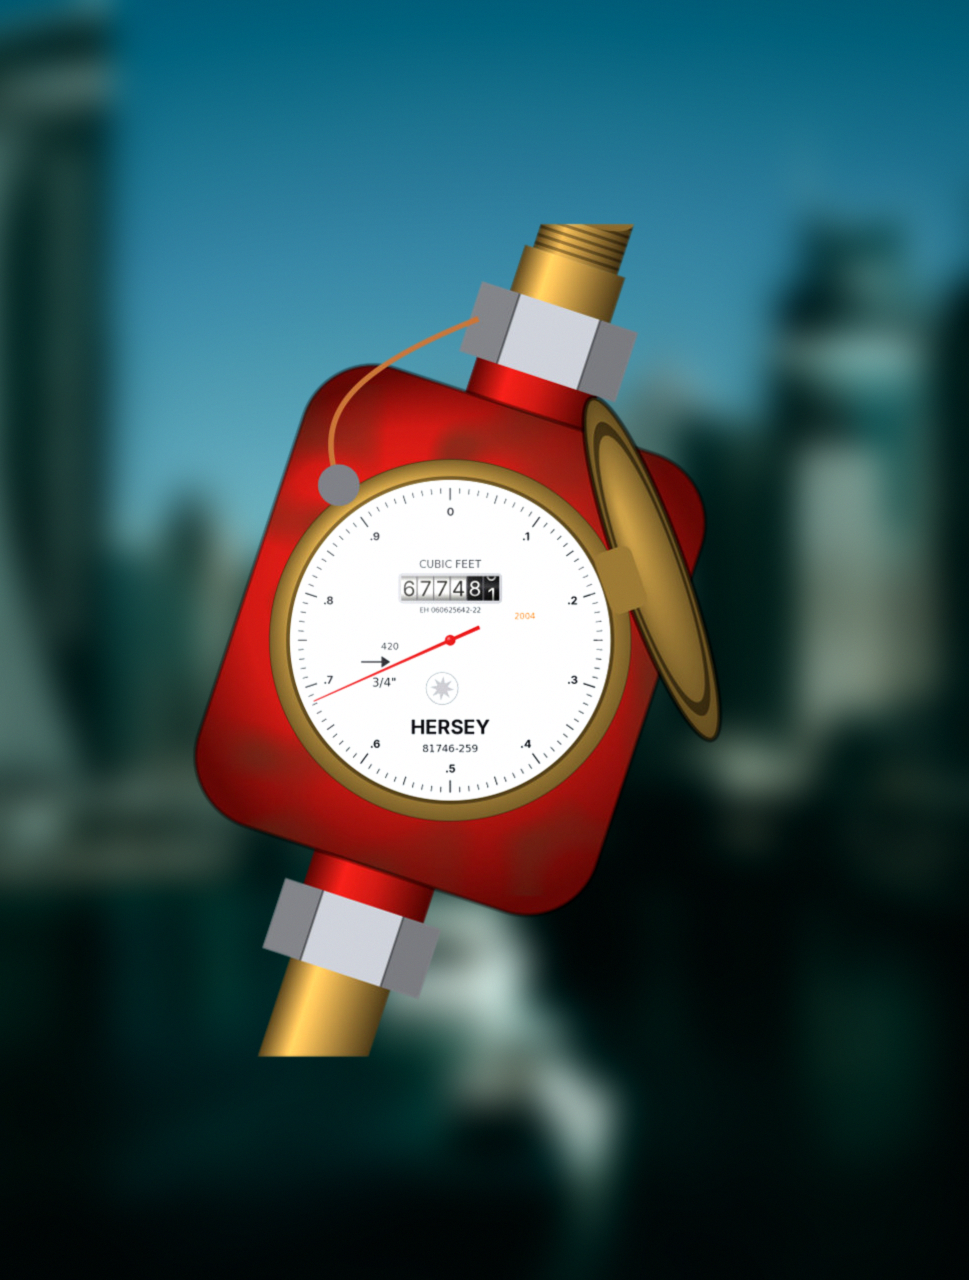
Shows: 677480.68 ft³
